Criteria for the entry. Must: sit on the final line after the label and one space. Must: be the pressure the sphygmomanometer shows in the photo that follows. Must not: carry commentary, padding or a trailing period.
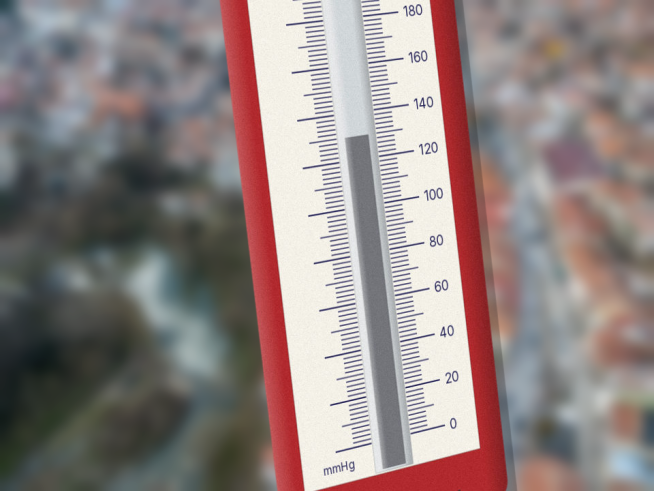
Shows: 130 mmHg
